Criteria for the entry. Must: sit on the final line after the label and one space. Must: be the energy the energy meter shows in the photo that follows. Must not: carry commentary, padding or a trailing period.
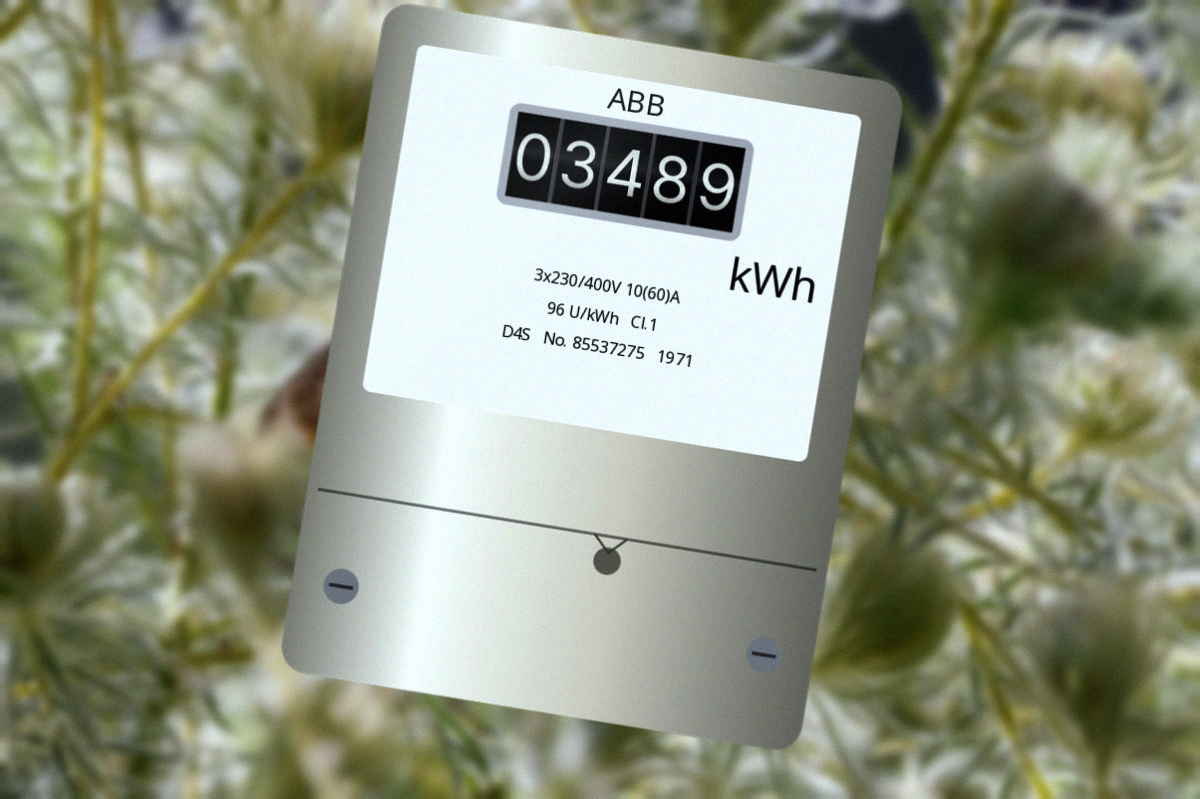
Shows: 3489 kWh
